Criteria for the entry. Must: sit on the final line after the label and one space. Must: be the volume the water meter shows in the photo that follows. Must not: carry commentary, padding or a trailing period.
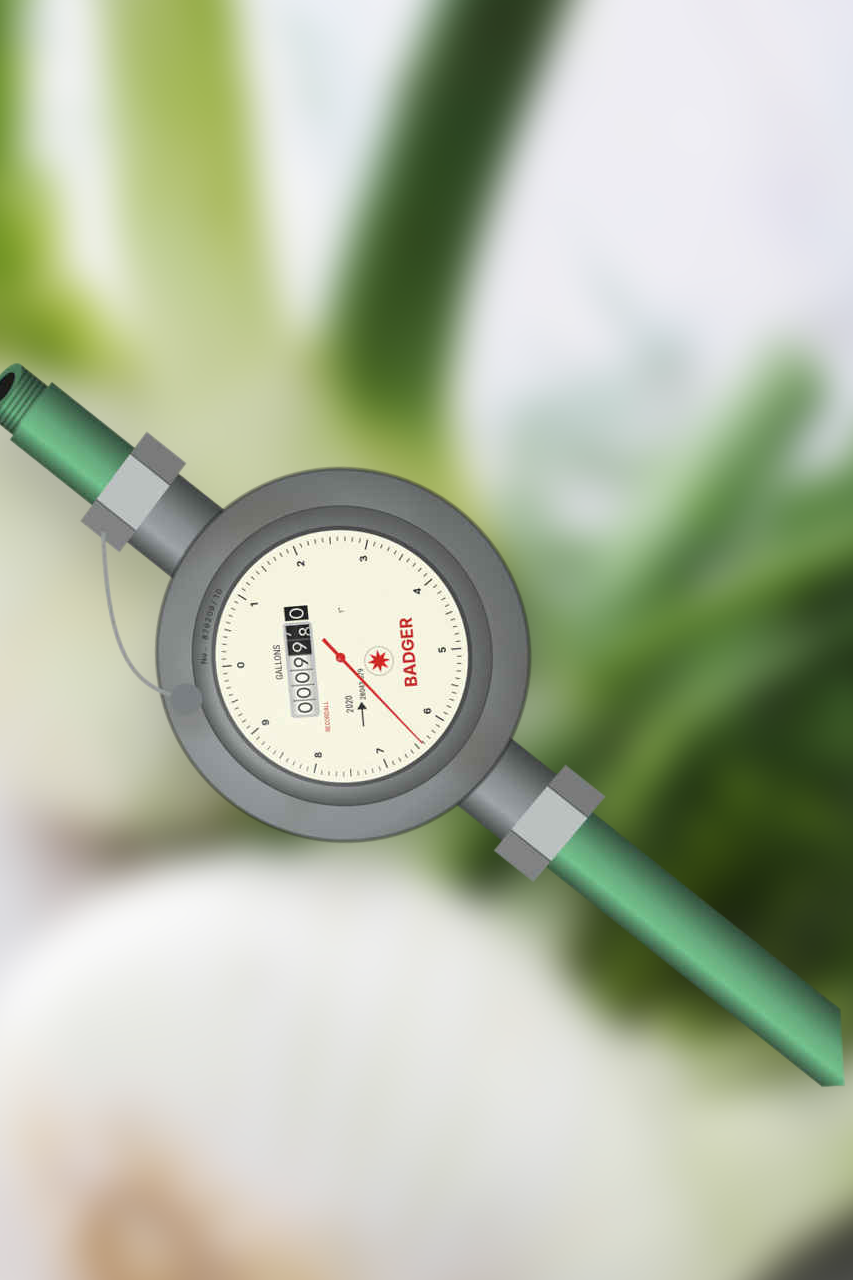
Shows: 9976.4 gal
